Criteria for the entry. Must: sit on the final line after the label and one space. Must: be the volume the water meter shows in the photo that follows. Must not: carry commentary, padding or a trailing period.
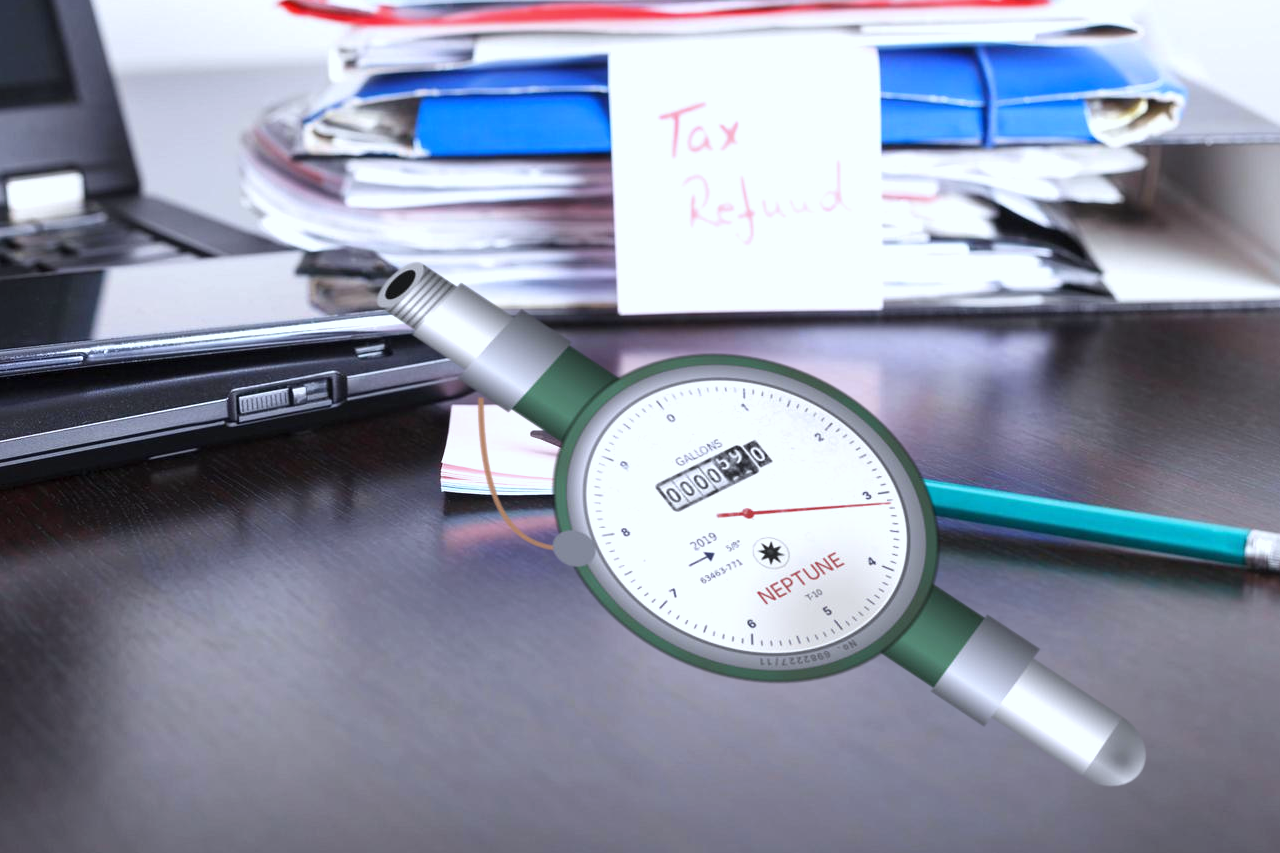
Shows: 593.1 gal
